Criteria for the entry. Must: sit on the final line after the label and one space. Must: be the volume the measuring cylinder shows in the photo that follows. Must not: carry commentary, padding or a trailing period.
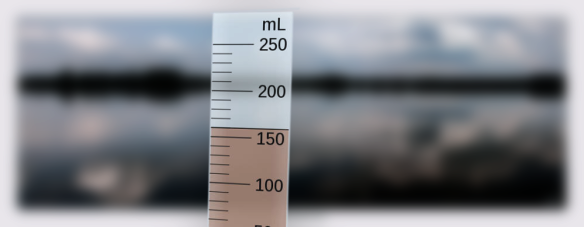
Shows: 160 mL
